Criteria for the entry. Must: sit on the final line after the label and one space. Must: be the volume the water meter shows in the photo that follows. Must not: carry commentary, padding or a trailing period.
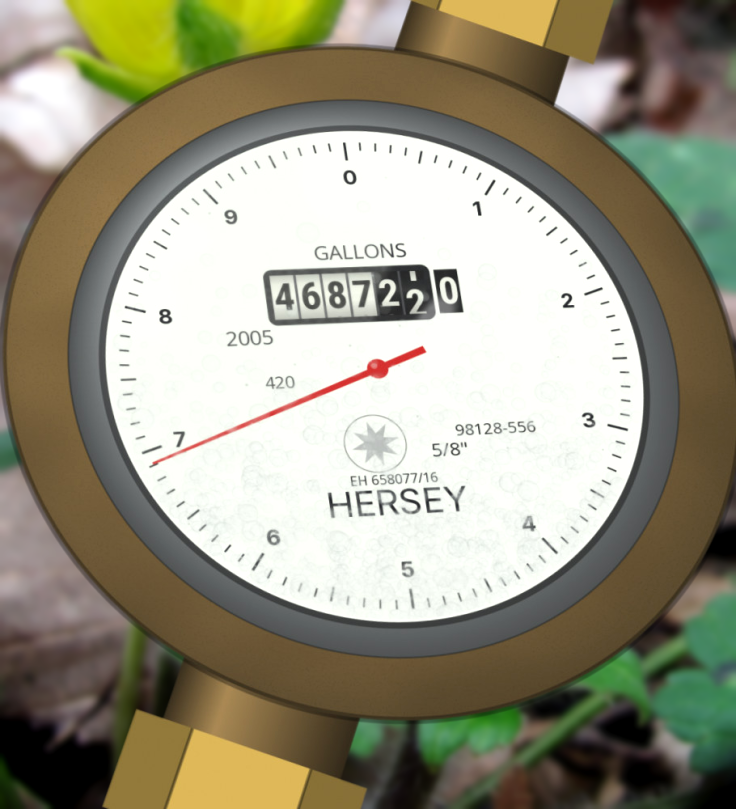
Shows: 4687216.9 gal
